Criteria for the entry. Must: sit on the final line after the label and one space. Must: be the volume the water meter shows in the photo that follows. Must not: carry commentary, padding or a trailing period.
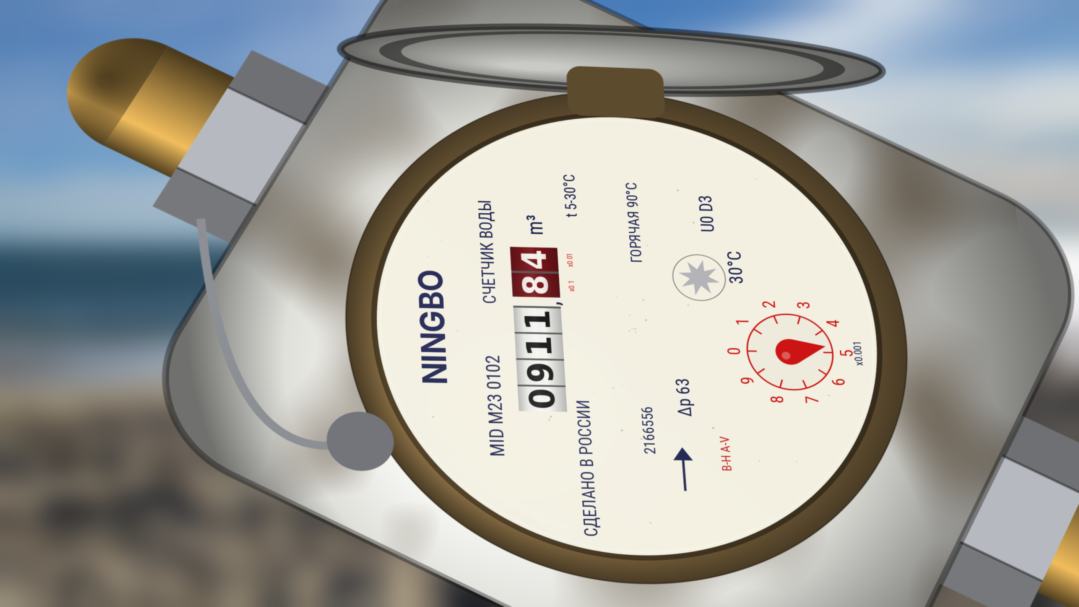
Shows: 911.844 m³
